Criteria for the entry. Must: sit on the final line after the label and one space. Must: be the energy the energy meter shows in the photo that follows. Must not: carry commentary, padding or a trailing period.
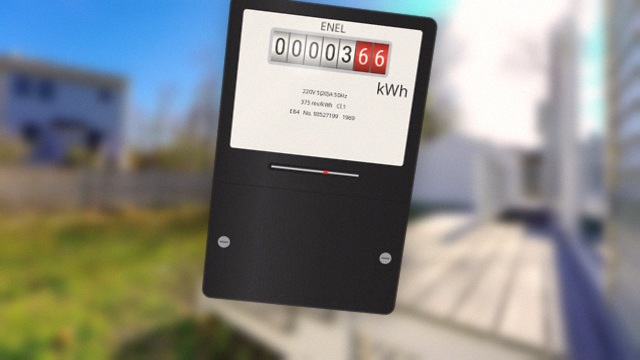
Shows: 3.66 kWh
